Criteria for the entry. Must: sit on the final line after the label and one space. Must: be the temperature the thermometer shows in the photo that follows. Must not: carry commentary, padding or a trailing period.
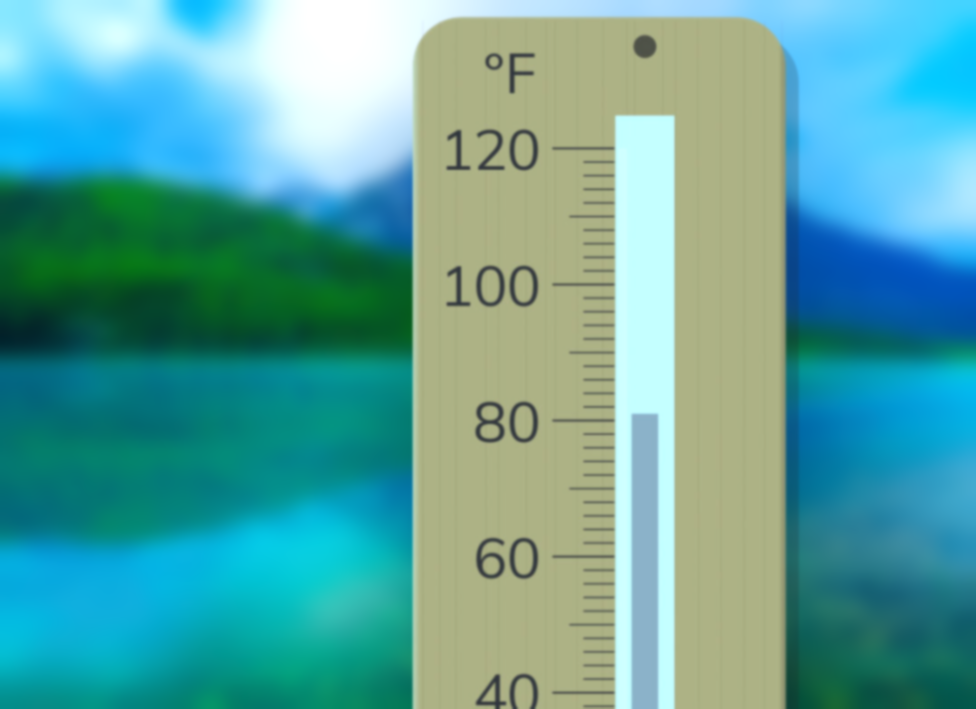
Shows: 81 °F
